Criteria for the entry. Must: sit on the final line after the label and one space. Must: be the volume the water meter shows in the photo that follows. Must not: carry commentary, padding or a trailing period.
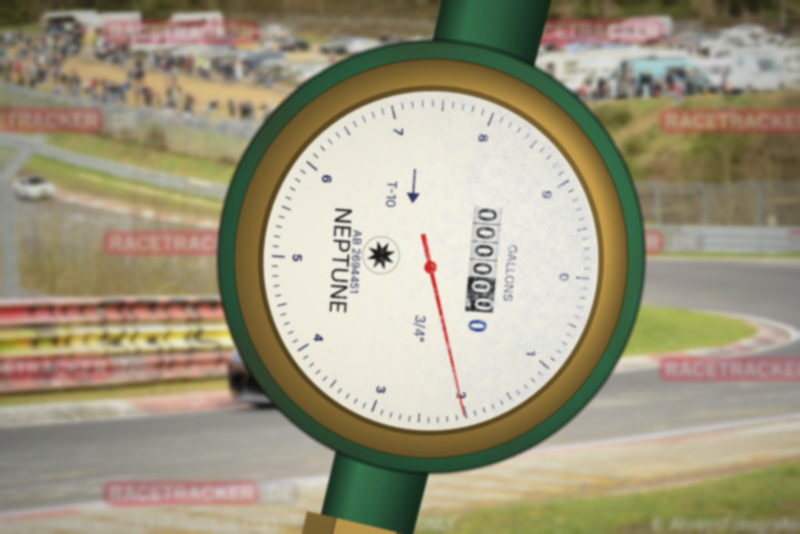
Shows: 2.0 gal
